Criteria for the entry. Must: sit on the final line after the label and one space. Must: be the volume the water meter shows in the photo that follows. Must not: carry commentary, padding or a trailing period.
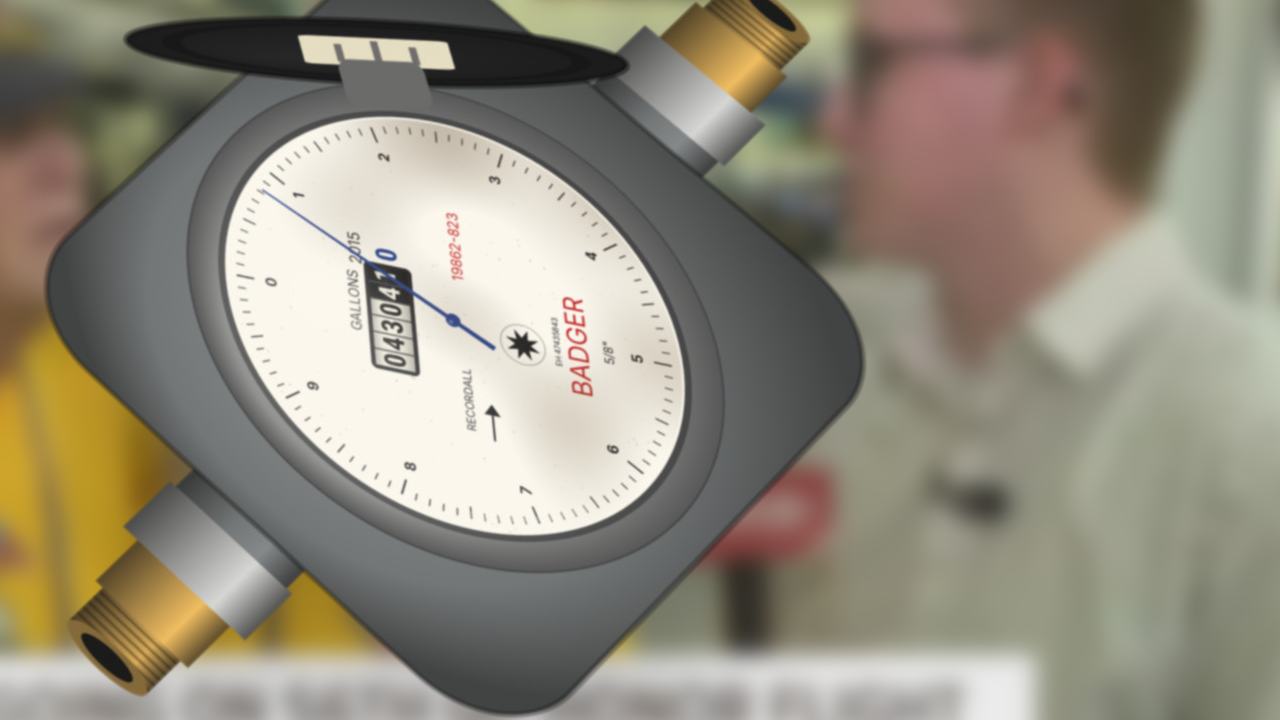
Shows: 430410.8 gal
